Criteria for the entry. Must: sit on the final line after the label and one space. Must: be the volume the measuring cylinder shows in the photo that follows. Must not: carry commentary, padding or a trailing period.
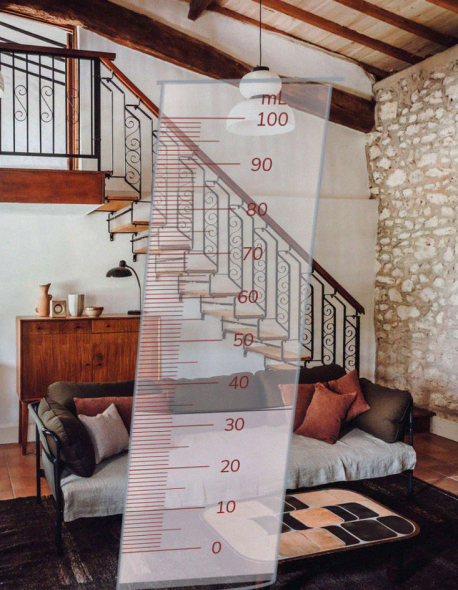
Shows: 33 mL
